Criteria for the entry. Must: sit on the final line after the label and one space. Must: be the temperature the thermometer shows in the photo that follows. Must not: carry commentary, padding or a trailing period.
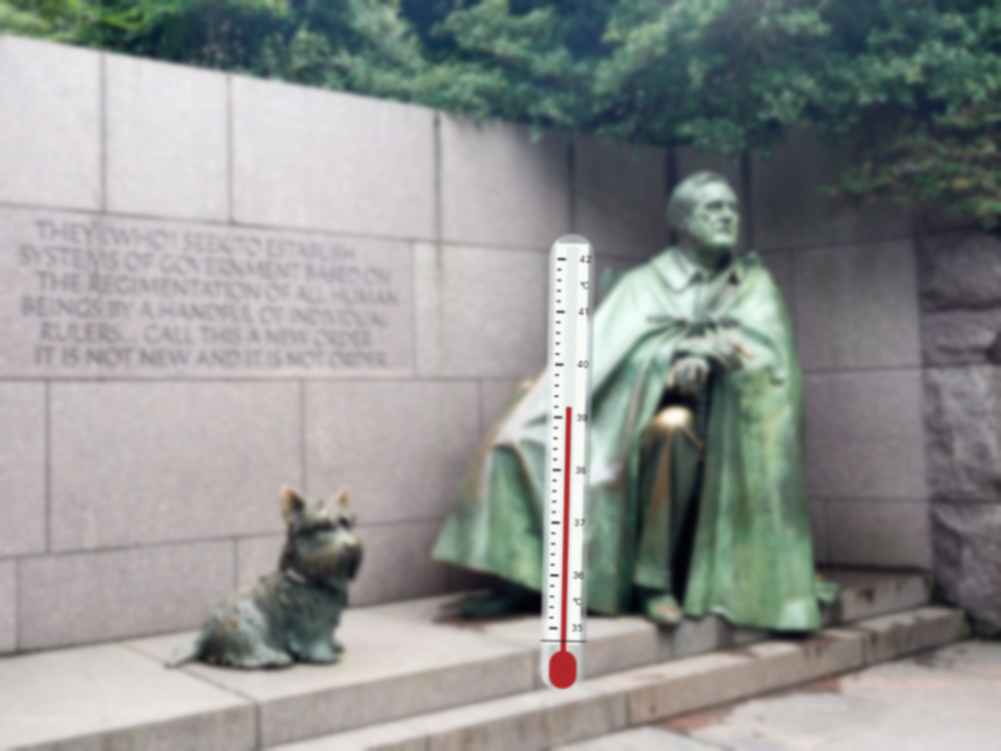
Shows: 39.2 °C
